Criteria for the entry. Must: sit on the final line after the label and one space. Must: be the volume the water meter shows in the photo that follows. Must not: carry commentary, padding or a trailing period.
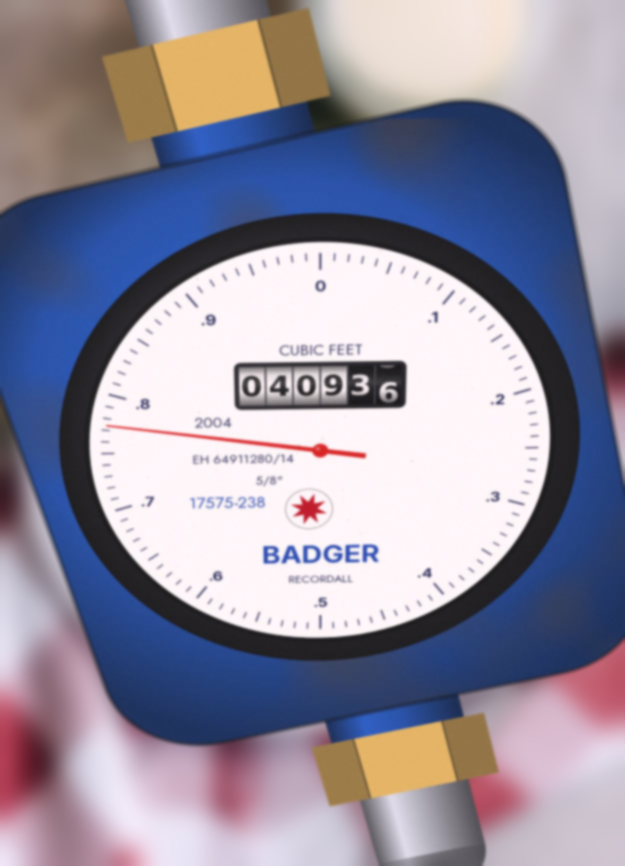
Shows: 40935.77 ft³
